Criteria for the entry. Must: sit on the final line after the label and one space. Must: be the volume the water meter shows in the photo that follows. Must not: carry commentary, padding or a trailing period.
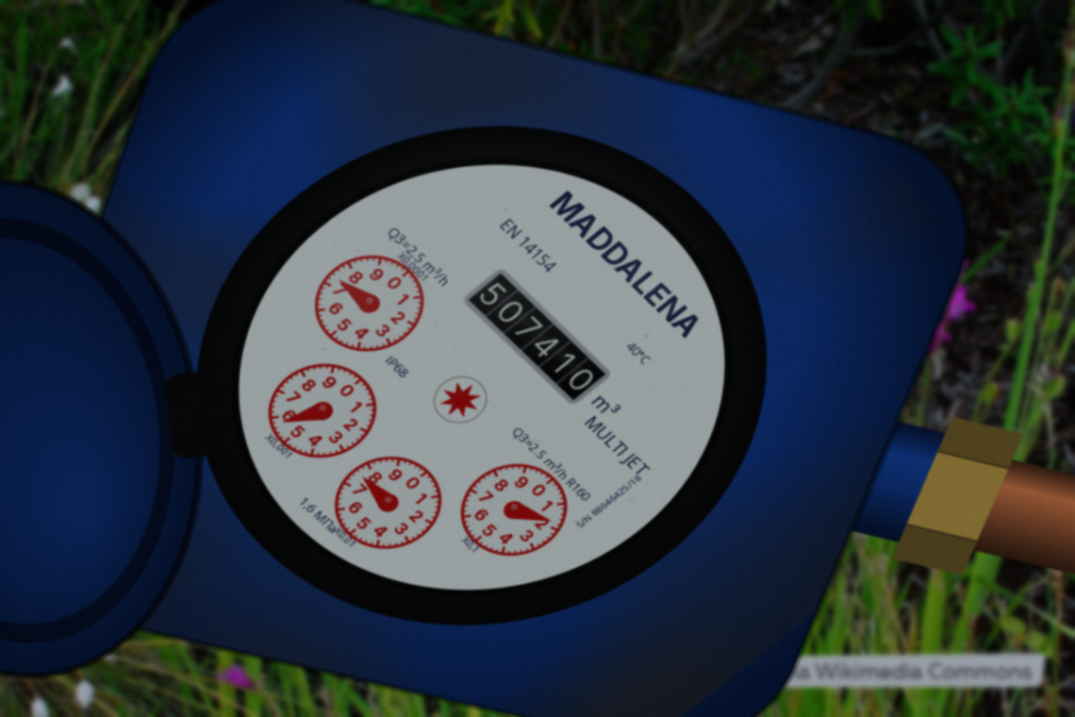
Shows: 507410.1757 m³
